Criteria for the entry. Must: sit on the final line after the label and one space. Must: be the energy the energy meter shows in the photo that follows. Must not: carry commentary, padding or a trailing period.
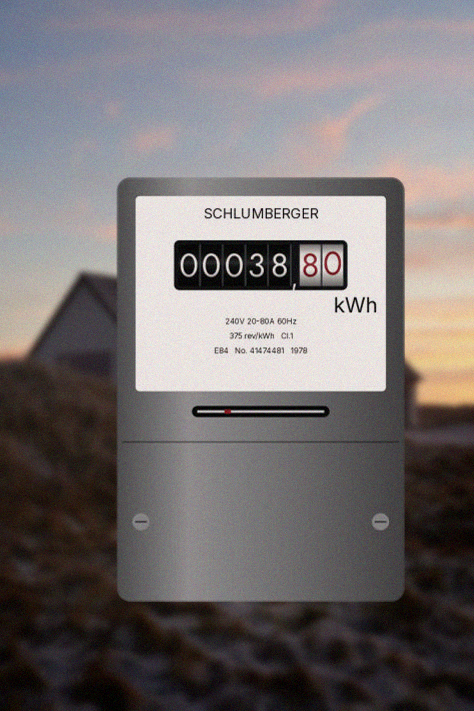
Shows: 38.80 kWh
